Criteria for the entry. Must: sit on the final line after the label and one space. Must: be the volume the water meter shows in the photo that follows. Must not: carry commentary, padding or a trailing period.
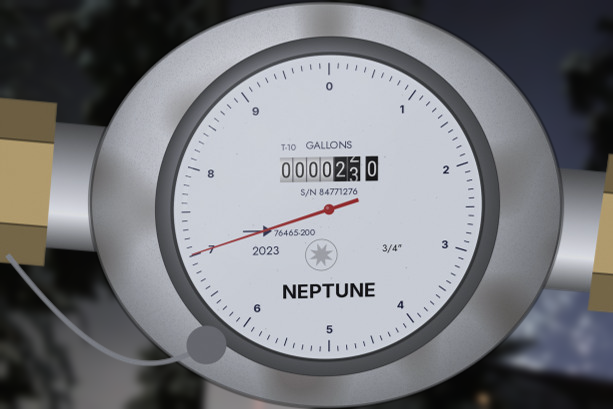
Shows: 227.0 gal
